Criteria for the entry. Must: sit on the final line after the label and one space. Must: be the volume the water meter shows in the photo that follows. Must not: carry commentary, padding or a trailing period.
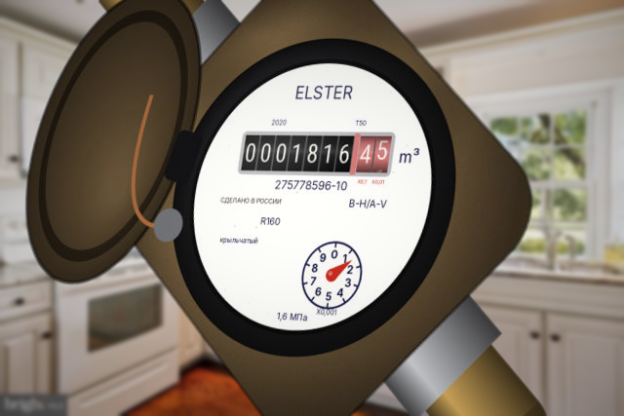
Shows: 1816.451 m³
